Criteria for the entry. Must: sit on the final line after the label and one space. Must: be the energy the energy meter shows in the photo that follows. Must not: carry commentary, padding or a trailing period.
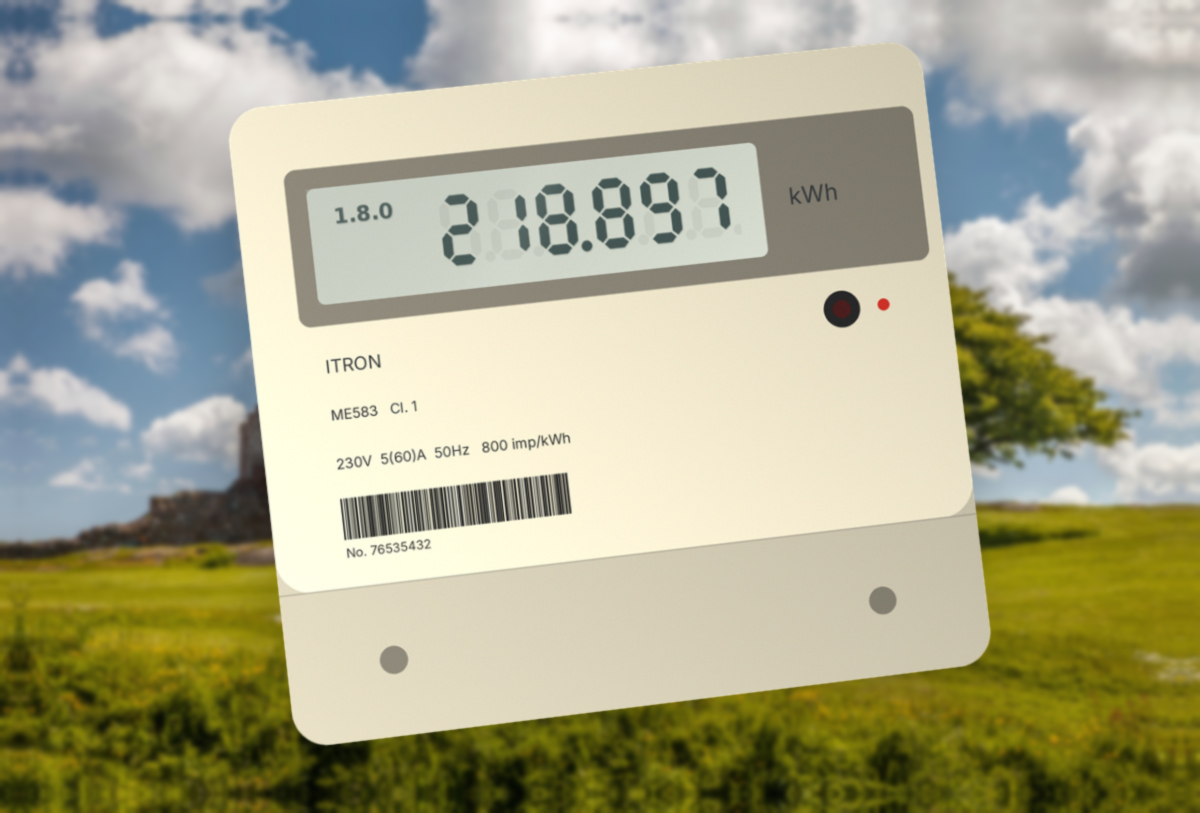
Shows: 218.897 kWh
